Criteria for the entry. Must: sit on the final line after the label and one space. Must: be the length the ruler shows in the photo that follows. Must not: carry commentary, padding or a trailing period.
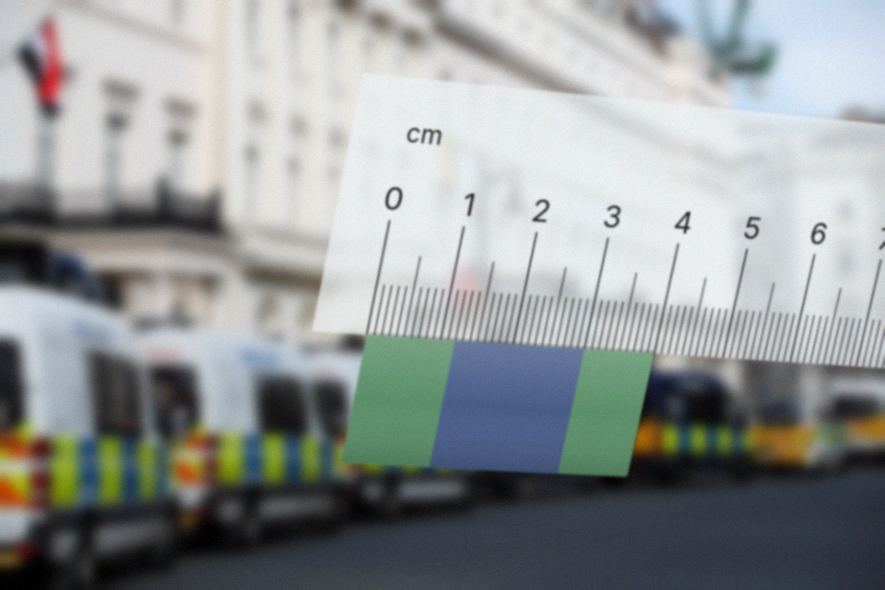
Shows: 4 cm
